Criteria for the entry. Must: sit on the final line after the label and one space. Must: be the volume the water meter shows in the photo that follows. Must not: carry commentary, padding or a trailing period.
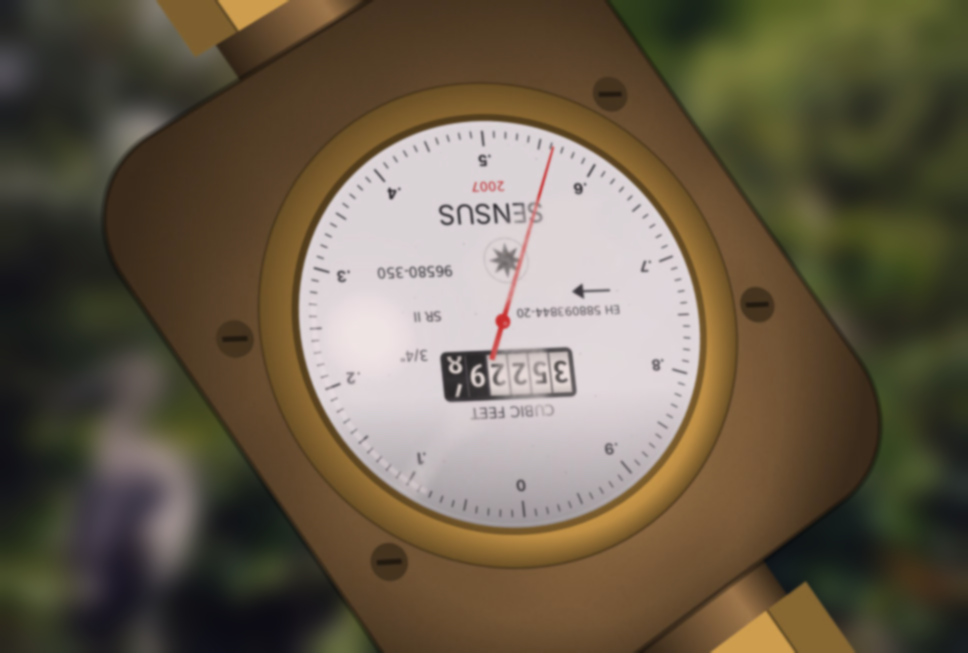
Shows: 352297.56 ft³
